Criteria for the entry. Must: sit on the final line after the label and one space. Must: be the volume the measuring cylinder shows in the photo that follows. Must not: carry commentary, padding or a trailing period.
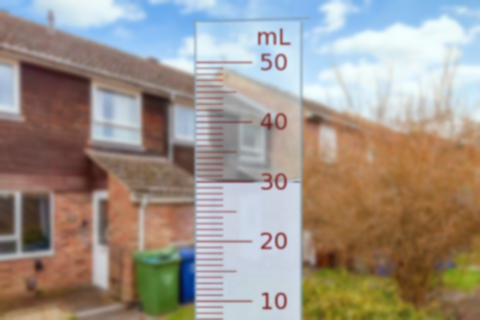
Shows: 30 mL
